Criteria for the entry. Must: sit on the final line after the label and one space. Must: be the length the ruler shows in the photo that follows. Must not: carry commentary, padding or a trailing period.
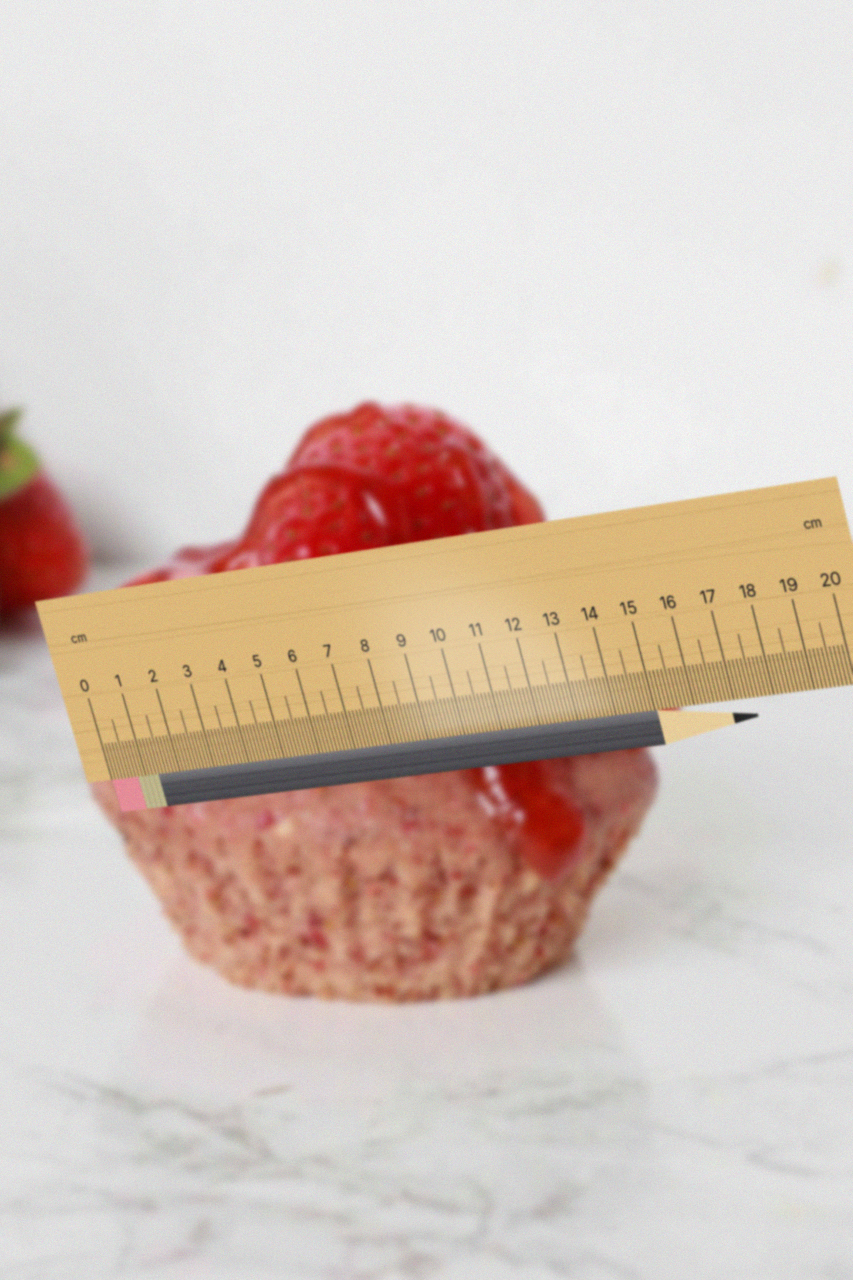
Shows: 17.5 cm
